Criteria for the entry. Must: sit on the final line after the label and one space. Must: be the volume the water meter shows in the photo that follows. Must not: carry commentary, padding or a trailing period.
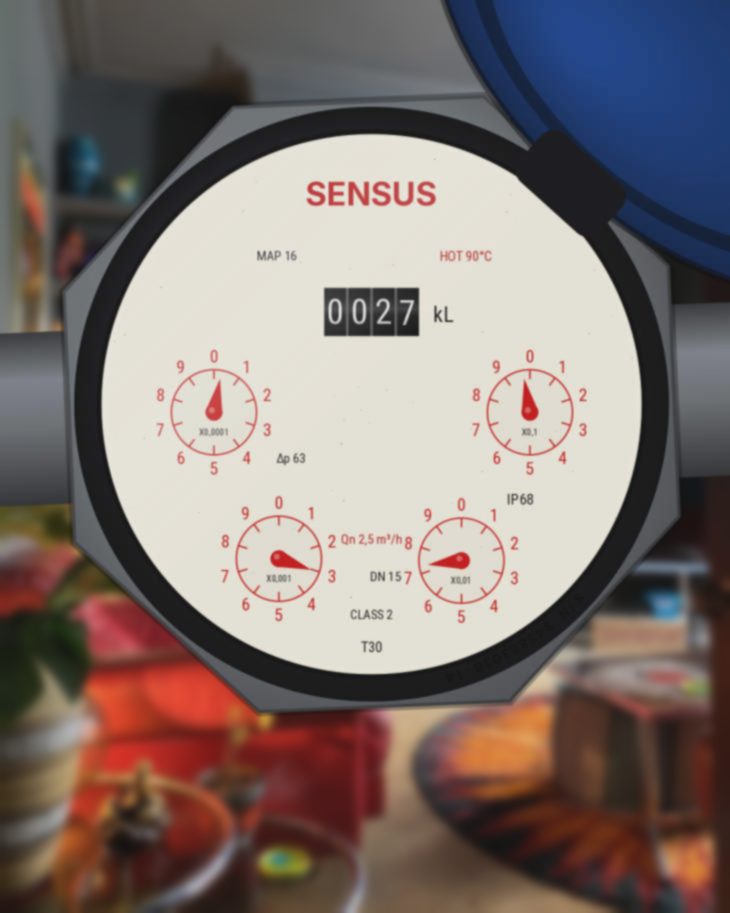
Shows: 26.9730 kL
